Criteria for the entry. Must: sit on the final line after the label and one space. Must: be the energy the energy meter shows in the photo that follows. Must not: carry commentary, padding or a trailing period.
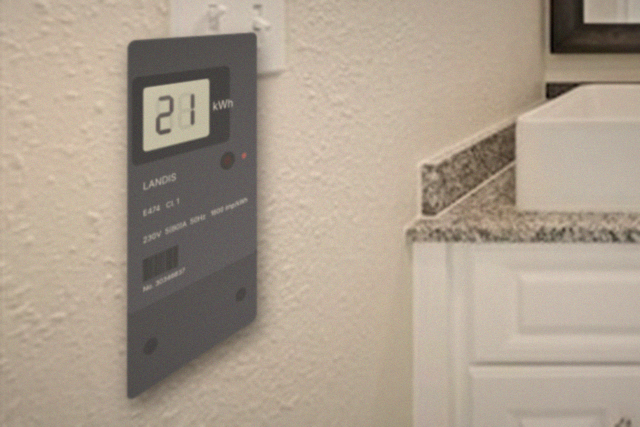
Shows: 21 kWh
